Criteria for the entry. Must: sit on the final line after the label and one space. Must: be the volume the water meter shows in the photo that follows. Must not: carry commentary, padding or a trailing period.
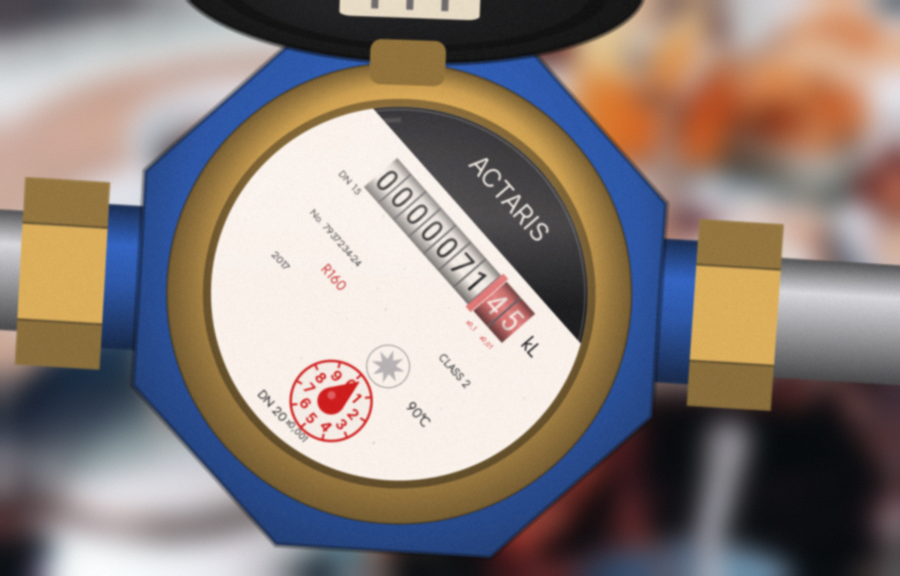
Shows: 71.450 kL
